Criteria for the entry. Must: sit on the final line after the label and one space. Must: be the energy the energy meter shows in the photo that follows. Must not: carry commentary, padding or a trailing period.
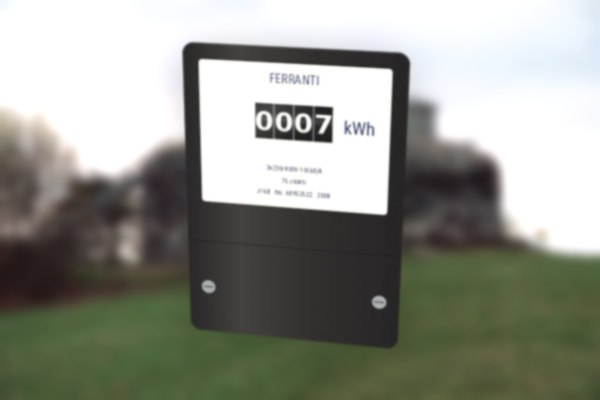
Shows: 7 kWh
